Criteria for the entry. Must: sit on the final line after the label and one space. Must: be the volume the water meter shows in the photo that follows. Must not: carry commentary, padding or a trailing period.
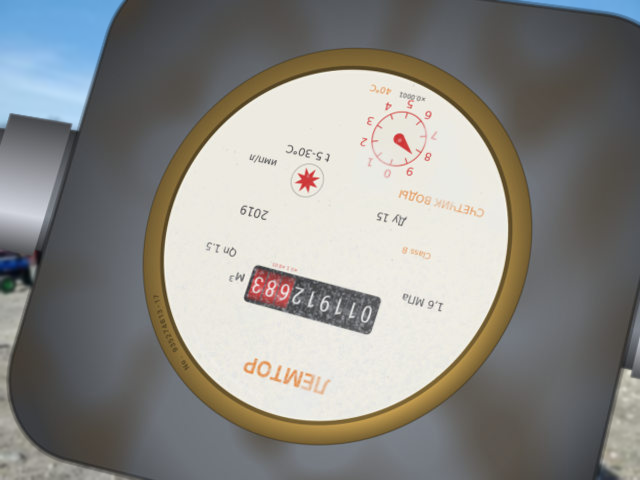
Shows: 11912.6838 m³
